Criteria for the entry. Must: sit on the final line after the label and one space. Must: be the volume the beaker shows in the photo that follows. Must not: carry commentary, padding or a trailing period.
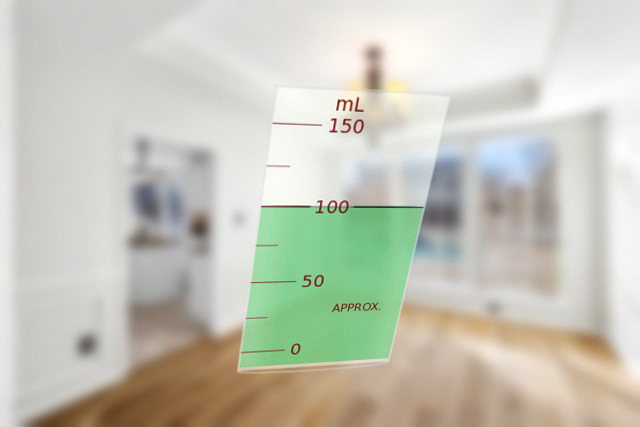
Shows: 100 mL
